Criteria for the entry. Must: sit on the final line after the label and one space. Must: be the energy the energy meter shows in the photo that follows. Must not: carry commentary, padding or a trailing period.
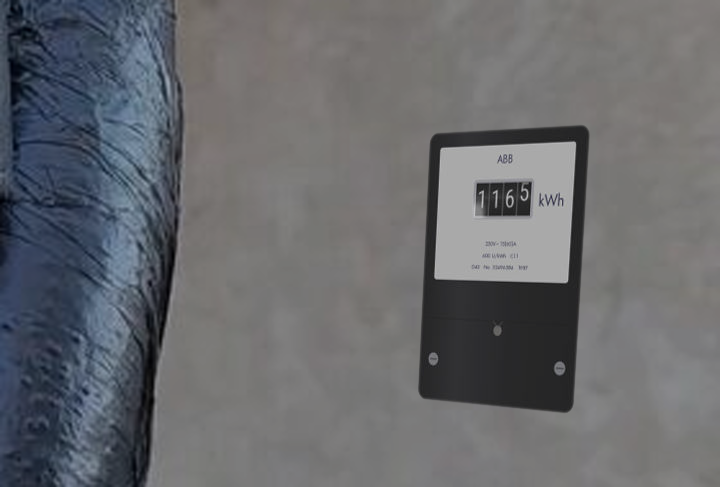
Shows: 1165 kWh
